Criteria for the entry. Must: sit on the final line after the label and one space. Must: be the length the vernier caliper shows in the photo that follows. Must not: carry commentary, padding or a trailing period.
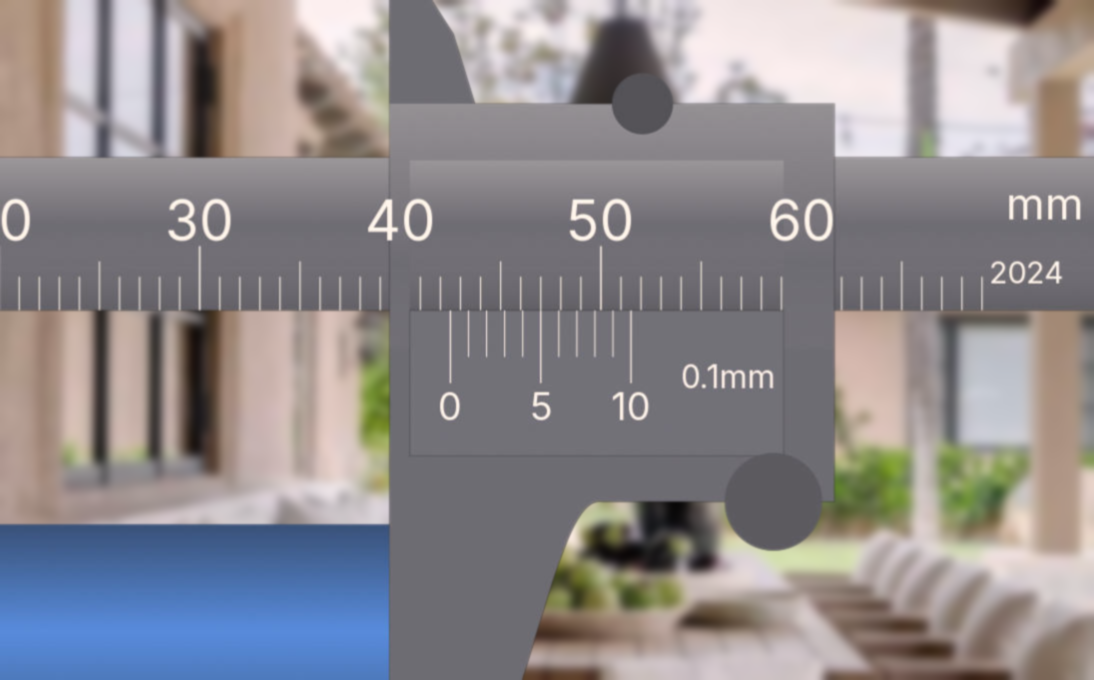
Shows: 42.5 mm
